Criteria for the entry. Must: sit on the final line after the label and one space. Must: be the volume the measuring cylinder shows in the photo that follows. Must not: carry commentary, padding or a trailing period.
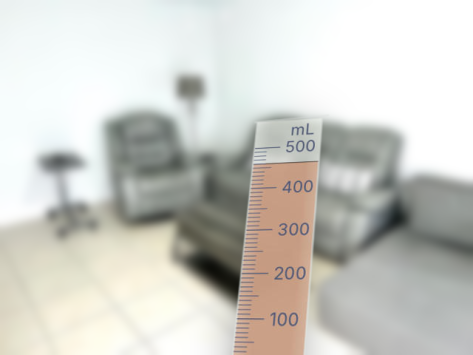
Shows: 460 mL
